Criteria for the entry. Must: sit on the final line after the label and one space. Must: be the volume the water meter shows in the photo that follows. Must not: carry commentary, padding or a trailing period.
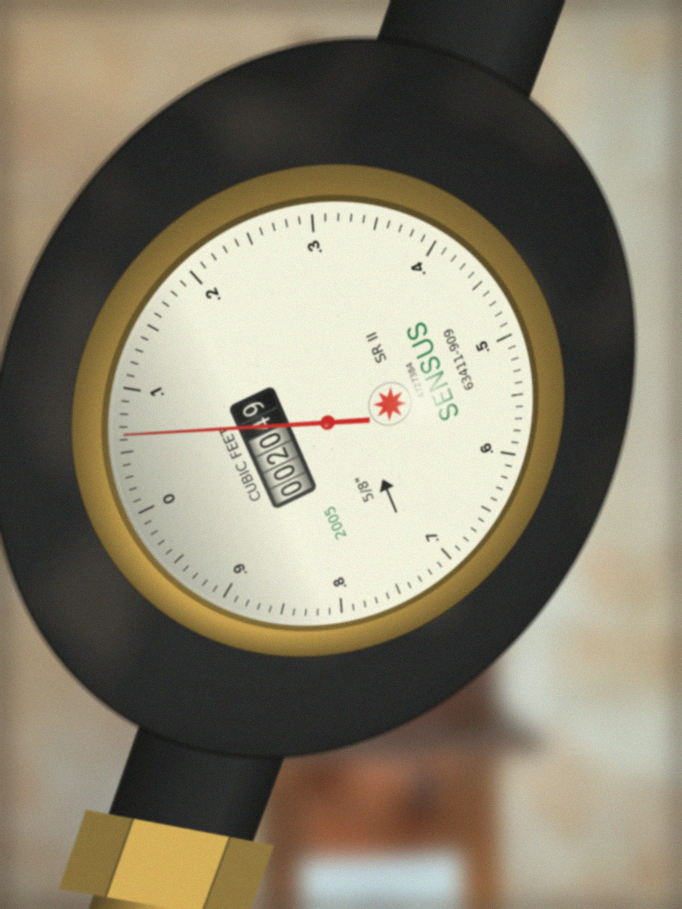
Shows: 2049.06 ft³
